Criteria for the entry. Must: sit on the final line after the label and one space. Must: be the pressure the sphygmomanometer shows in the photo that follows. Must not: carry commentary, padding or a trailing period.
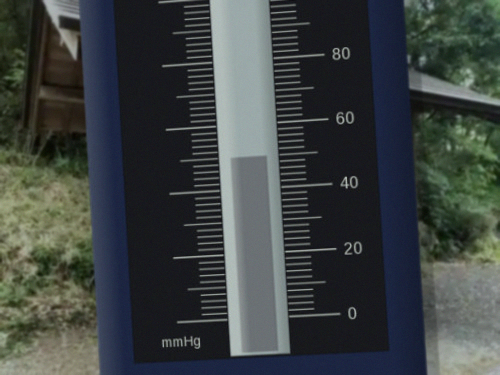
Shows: 50 mmHg
